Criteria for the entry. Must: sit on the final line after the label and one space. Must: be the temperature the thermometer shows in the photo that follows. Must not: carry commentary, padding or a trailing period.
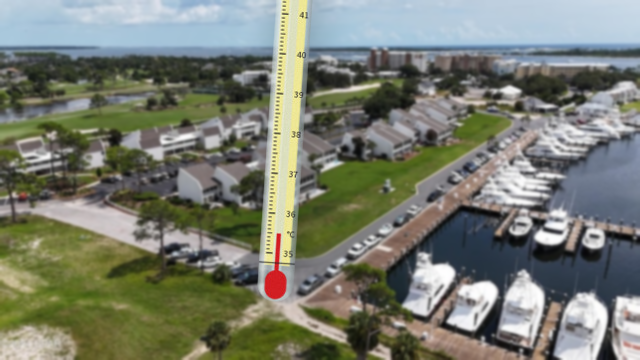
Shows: 35.5 °C
